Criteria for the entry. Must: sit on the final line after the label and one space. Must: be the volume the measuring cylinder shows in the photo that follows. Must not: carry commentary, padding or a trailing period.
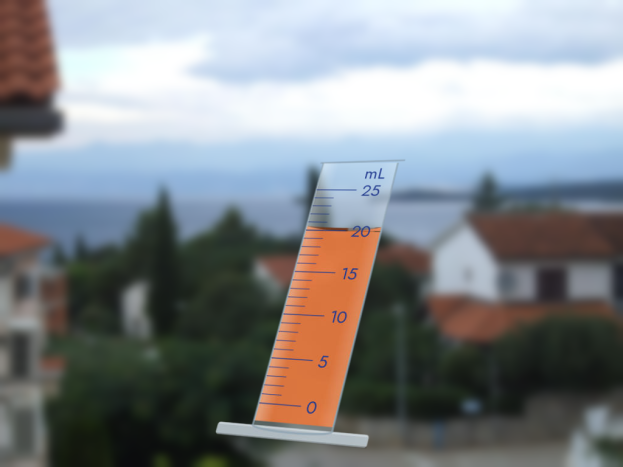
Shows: 20 mL
